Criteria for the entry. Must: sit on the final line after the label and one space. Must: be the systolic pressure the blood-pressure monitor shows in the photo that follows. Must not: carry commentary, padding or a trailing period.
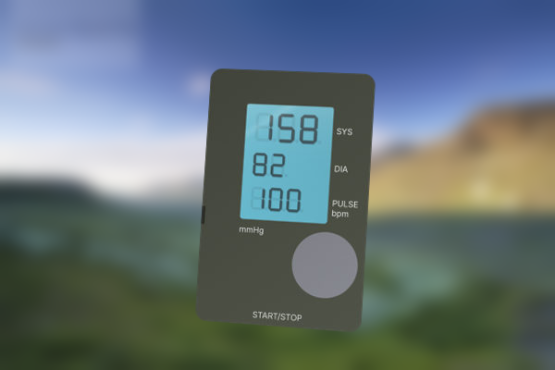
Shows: 158 mmHg
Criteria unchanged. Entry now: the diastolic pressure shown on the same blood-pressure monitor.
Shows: 82 mmHg
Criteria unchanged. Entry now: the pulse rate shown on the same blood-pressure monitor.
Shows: 100 bpm
